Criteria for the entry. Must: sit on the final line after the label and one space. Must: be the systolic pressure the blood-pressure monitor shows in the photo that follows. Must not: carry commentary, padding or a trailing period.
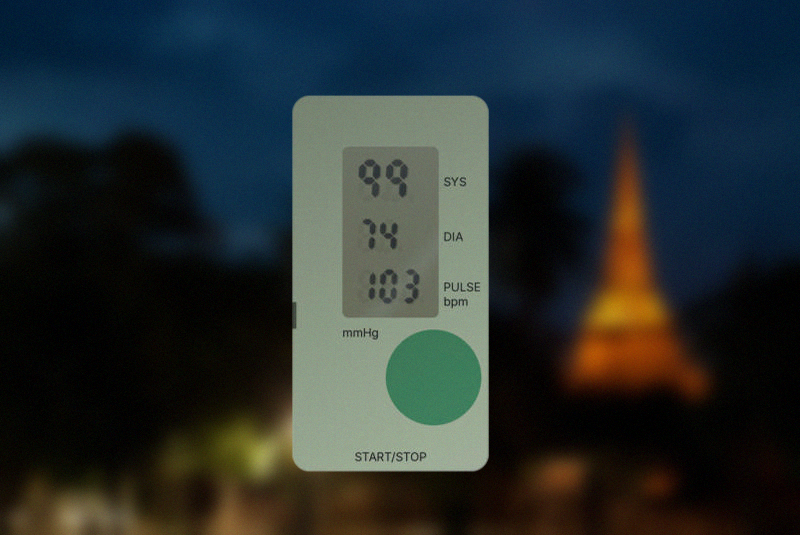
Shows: 99 mmHg
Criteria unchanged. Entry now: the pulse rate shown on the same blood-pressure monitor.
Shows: 103 bpm
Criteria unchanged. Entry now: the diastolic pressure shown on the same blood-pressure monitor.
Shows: 74 mmHg
